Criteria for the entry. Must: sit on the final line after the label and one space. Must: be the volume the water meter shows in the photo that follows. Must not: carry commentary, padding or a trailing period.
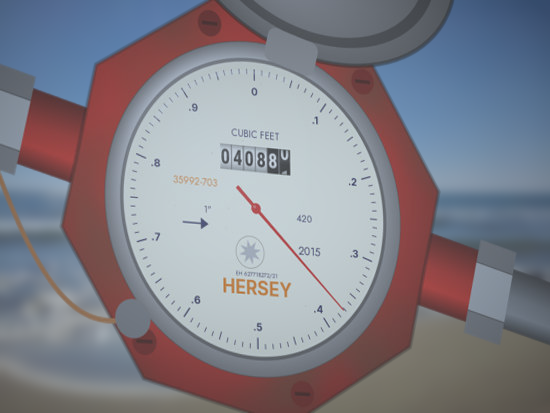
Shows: 40880.37 ft³
